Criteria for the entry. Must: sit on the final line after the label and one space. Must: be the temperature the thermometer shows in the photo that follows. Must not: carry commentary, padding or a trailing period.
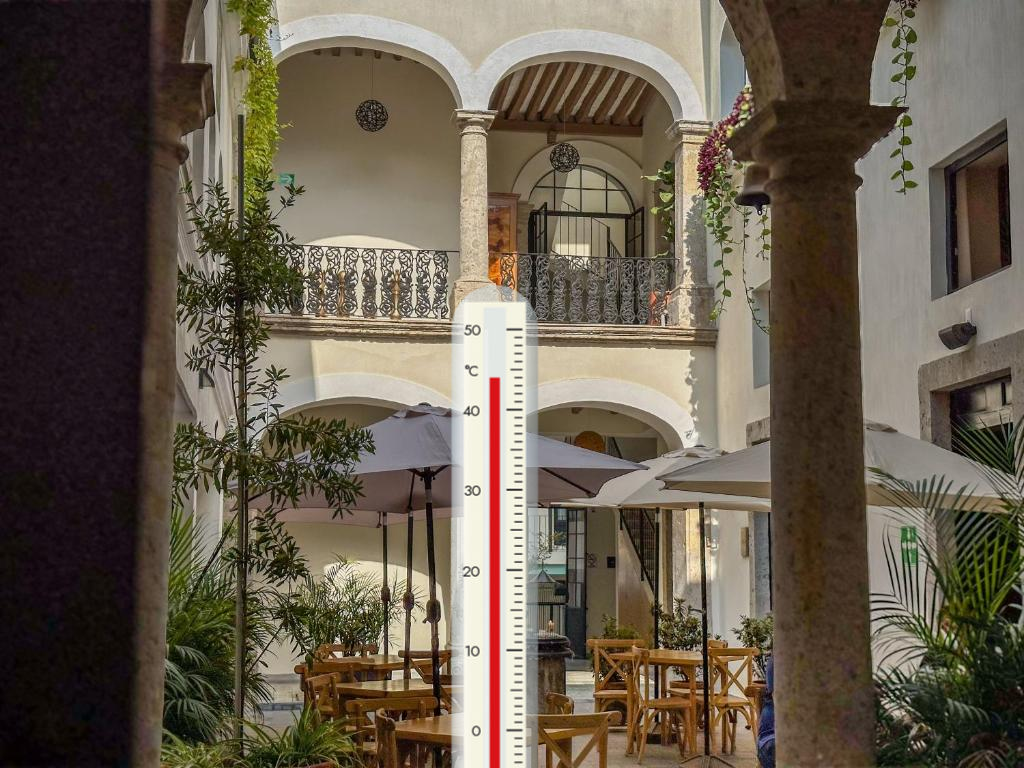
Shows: 44 °C
